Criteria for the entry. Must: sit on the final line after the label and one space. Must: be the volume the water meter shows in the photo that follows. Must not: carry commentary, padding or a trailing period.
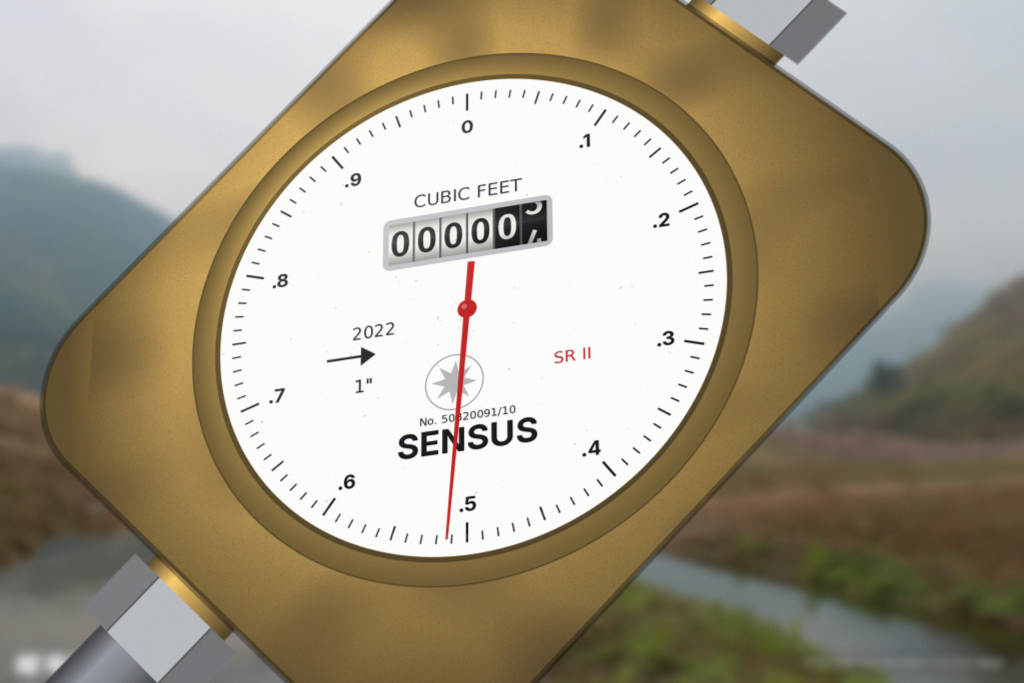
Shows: 3.51 ft³
